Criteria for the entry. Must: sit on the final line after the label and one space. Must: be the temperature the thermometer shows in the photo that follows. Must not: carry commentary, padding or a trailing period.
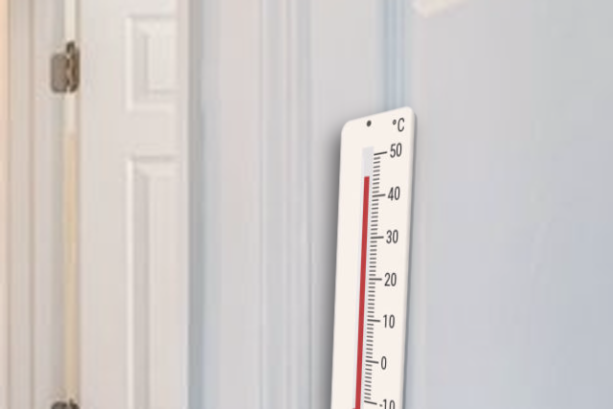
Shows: 45 °C
